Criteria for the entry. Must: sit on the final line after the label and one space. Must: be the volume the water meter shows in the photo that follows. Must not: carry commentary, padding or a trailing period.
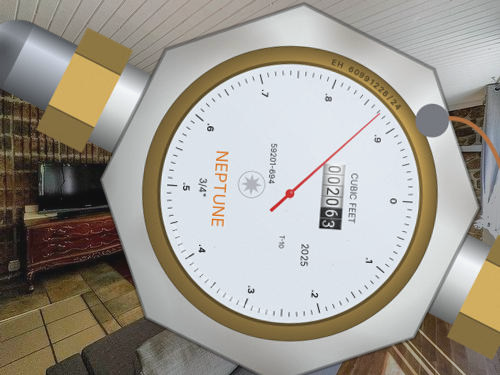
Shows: 2062.87 ft³
